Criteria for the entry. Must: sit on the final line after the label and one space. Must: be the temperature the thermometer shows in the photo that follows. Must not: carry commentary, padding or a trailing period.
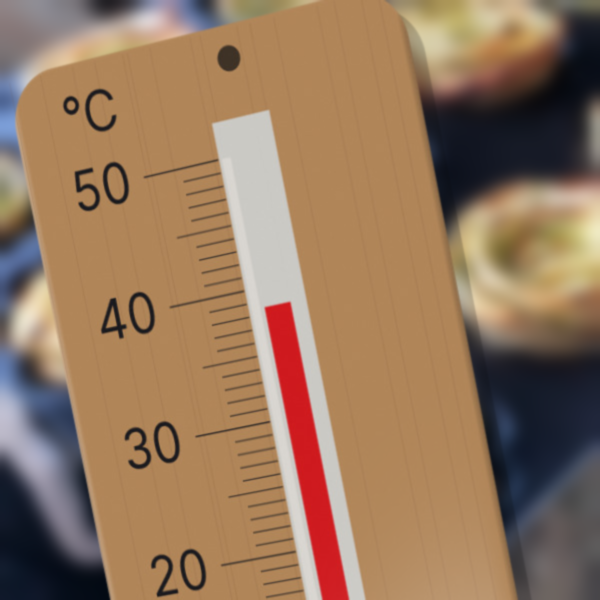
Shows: 38.5 °C
